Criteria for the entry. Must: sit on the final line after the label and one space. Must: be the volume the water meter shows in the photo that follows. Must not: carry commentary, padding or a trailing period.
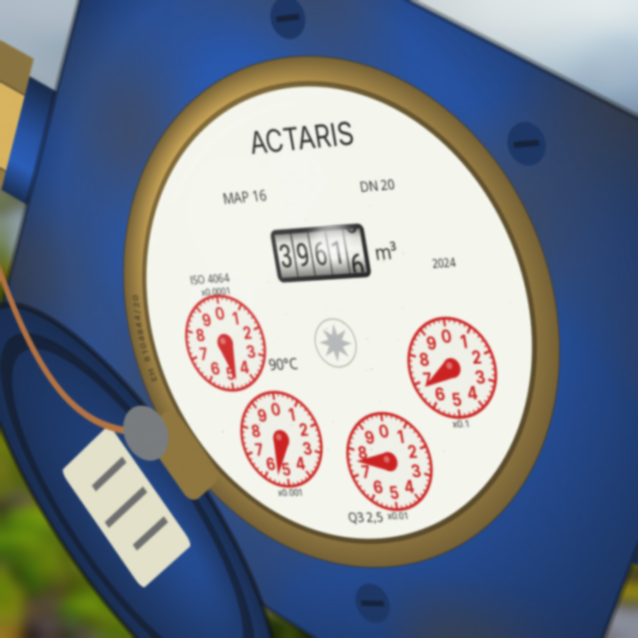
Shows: 39615.6754 m³
